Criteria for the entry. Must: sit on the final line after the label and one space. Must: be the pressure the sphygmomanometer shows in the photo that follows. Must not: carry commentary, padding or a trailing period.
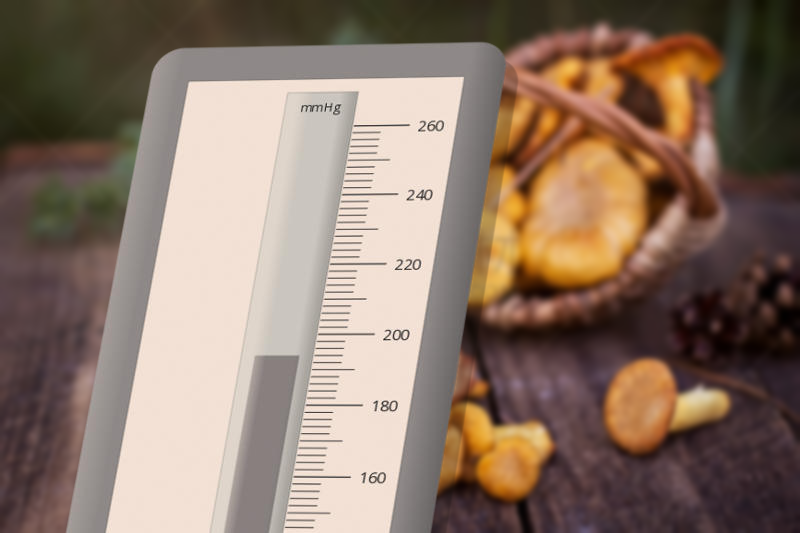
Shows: 194 mmHg
